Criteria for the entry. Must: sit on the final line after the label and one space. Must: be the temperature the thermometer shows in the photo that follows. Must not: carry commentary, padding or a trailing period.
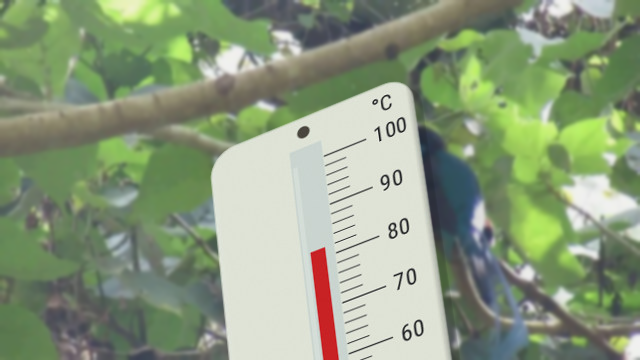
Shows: 82 °C
